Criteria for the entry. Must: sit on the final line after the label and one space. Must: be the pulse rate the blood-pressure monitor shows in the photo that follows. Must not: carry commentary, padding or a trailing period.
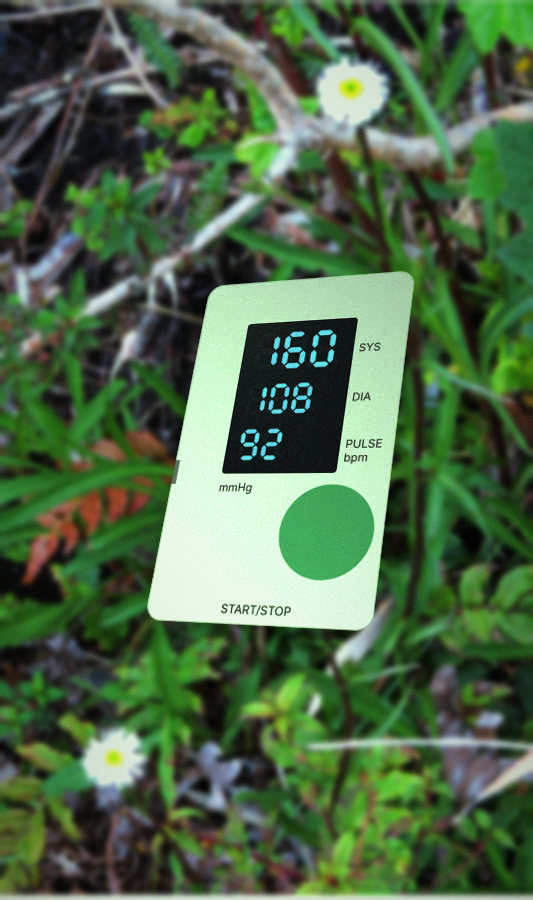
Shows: 92 bpm
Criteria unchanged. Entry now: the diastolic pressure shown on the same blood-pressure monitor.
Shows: 108 mmHg
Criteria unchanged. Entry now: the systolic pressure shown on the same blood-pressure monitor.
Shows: 160 mmHg
